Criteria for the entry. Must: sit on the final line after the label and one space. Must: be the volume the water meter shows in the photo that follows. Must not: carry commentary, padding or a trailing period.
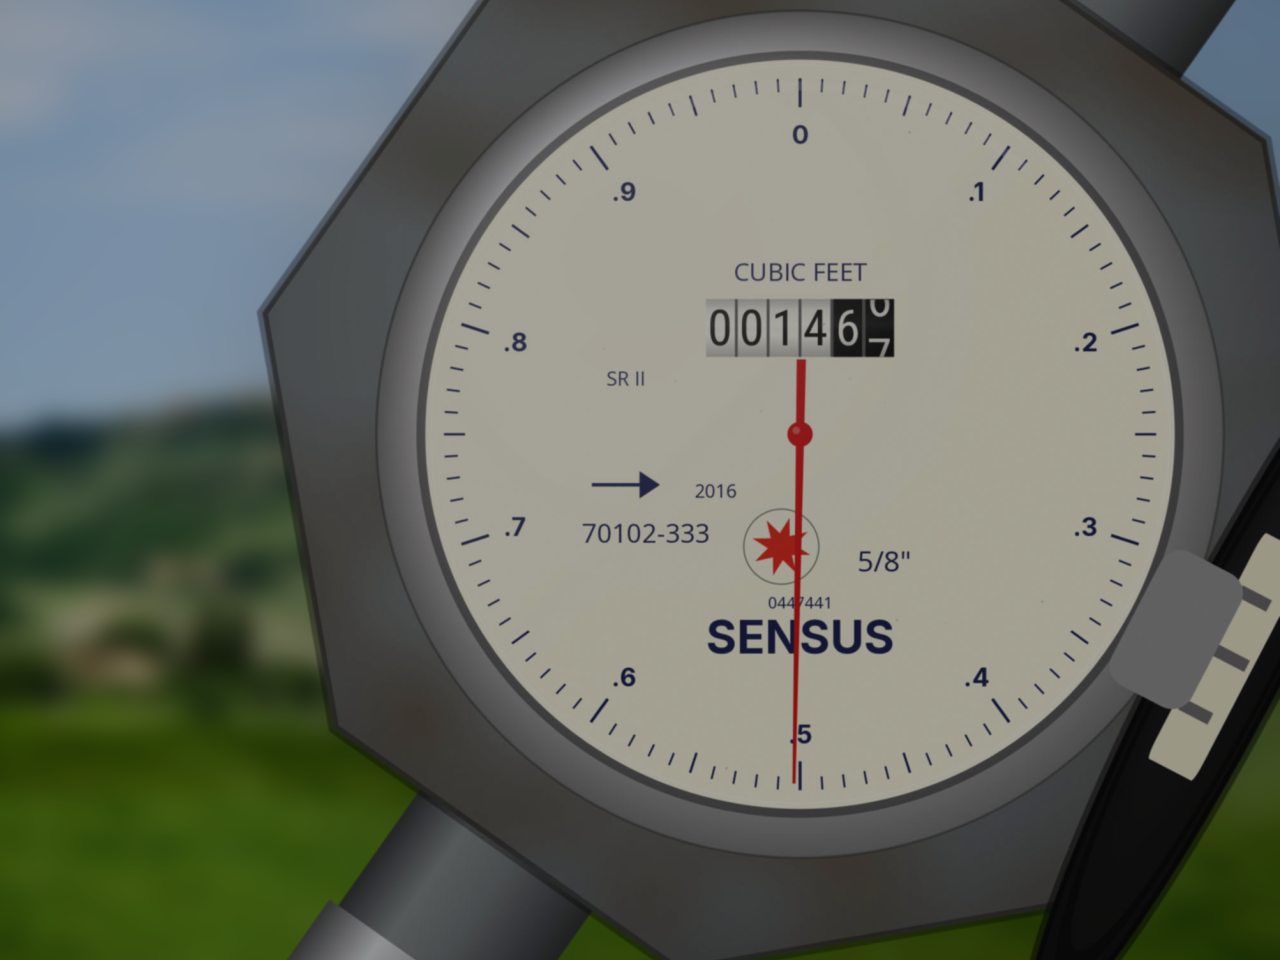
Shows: 1466.50 ft³
